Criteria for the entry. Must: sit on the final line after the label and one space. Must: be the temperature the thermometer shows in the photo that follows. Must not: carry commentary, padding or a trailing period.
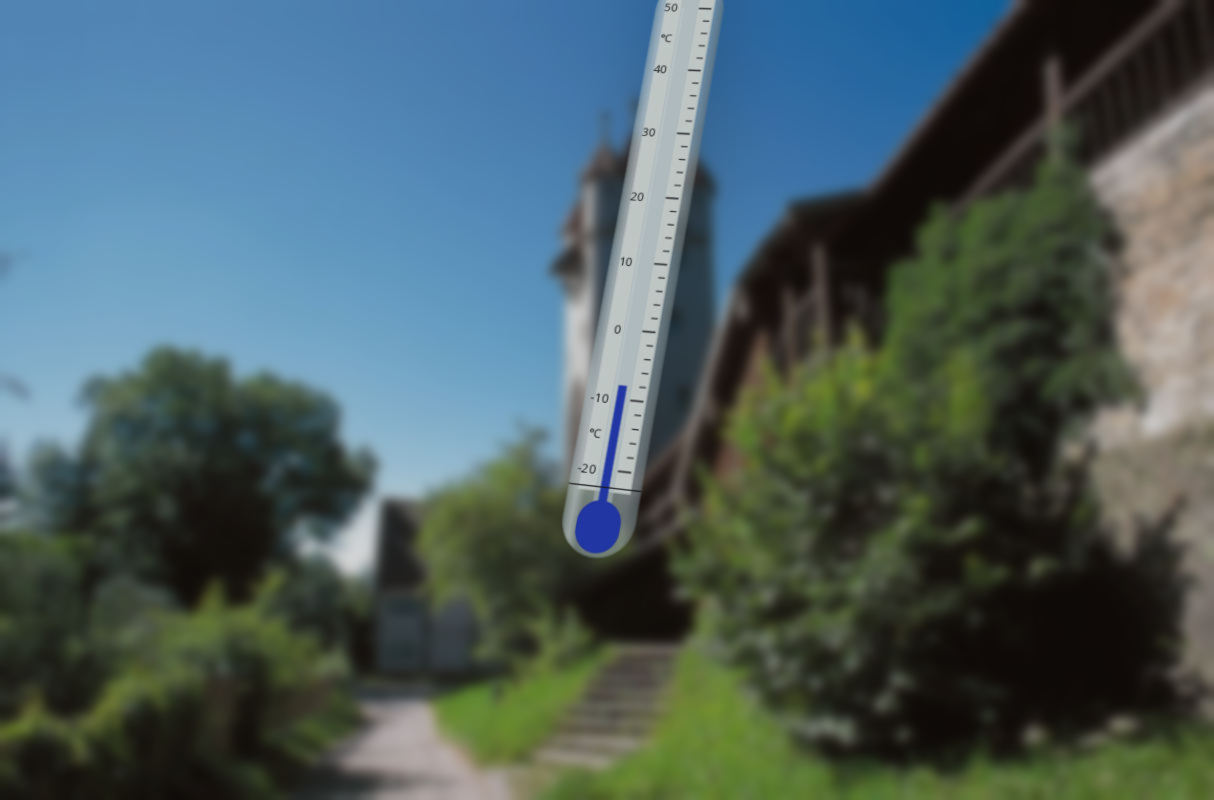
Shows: -8 °C
